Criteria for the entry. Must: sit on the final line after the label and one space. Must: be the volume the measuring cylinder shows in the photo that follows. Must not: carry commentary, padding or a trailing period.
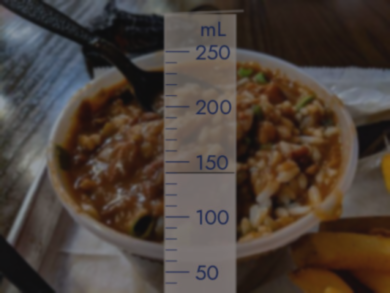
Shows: 140 mL
